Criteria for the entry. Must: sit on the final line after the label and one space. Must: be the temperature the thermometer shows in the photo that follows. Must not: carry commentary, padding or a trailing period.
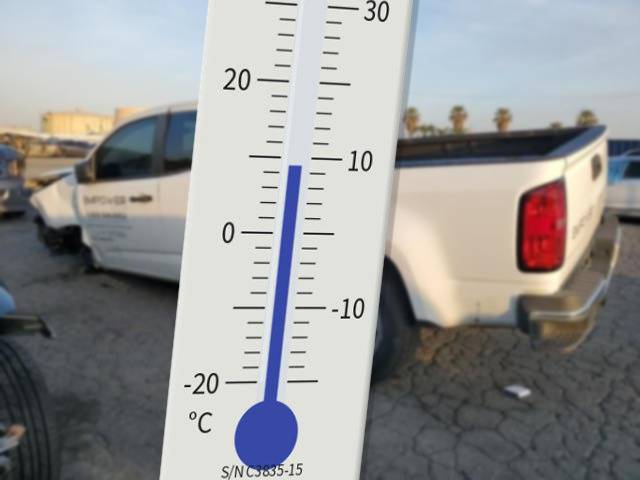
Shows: 9 °C
